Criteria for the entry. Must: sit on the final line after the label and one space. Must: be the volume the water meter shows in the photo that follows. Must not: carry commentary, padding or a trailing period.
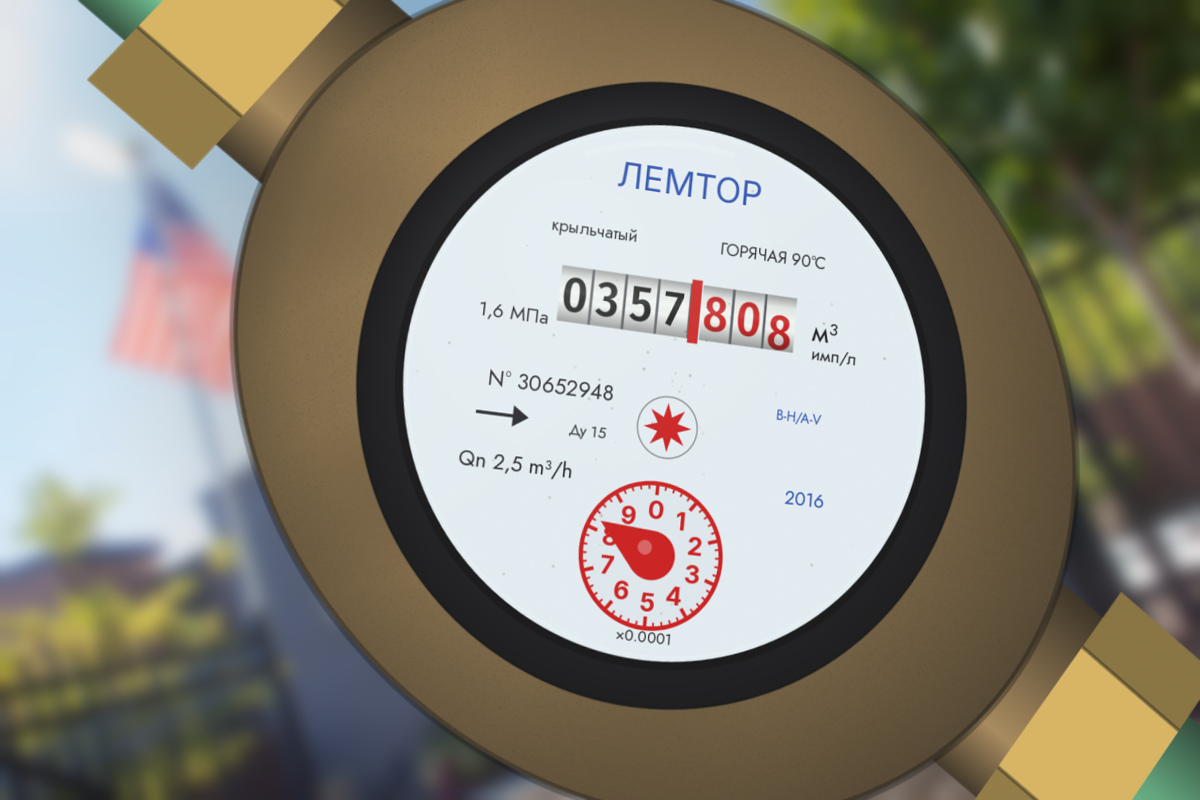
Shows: 357.8078 m³
